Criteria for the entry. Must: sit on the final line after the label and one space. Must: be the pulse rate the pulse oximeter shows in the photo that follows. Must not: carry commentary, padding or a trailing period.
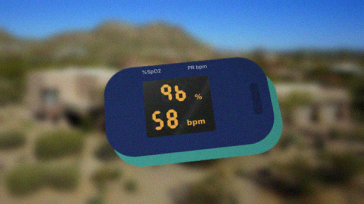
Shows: 58 bpm
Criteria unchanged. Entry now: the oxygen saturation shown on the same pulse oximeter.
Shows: 96 %
